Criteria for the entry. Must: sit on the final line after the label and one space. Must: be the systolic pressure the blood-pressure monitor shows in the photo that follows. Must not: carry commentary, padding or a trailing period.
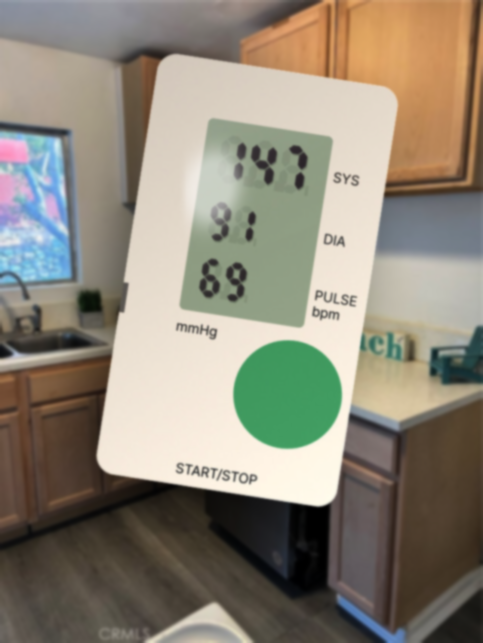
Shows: 147 mmHg
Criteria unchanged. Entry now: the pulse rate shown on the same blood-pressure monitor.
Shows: 69 bpm
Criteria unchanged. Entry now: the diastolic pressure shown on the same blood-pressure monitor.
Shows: 91 mmHg
